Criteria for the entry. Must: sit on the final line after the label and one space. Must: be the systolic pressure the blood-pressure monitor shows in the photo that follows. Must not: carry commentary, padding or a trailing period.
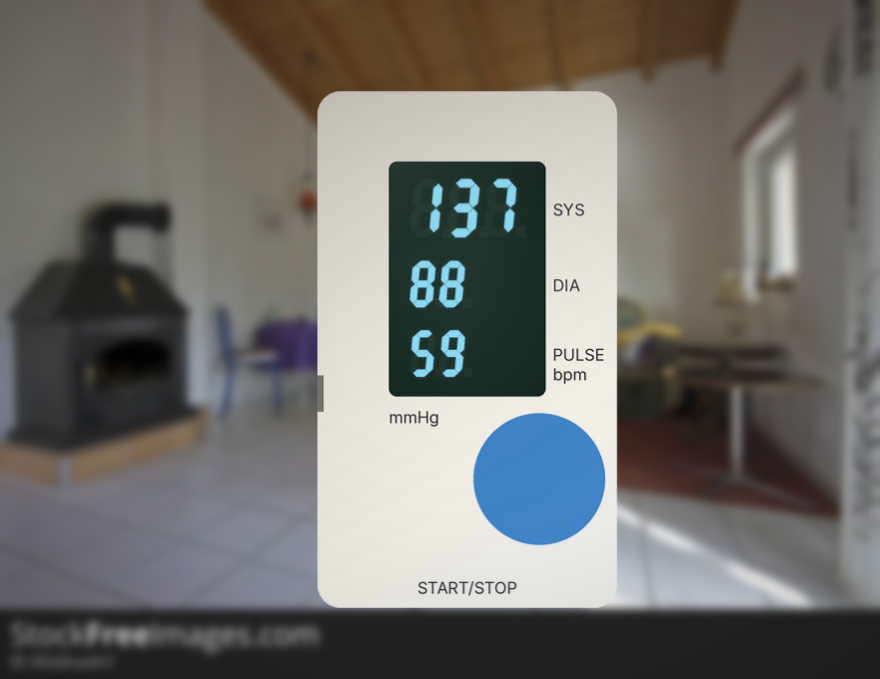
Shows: 137 mmHg
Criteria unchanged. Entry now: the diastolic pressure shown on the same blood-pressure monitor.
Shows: 88 mmHg
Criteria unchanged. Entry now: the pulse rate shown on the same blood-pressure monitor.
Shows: 59 bpm
